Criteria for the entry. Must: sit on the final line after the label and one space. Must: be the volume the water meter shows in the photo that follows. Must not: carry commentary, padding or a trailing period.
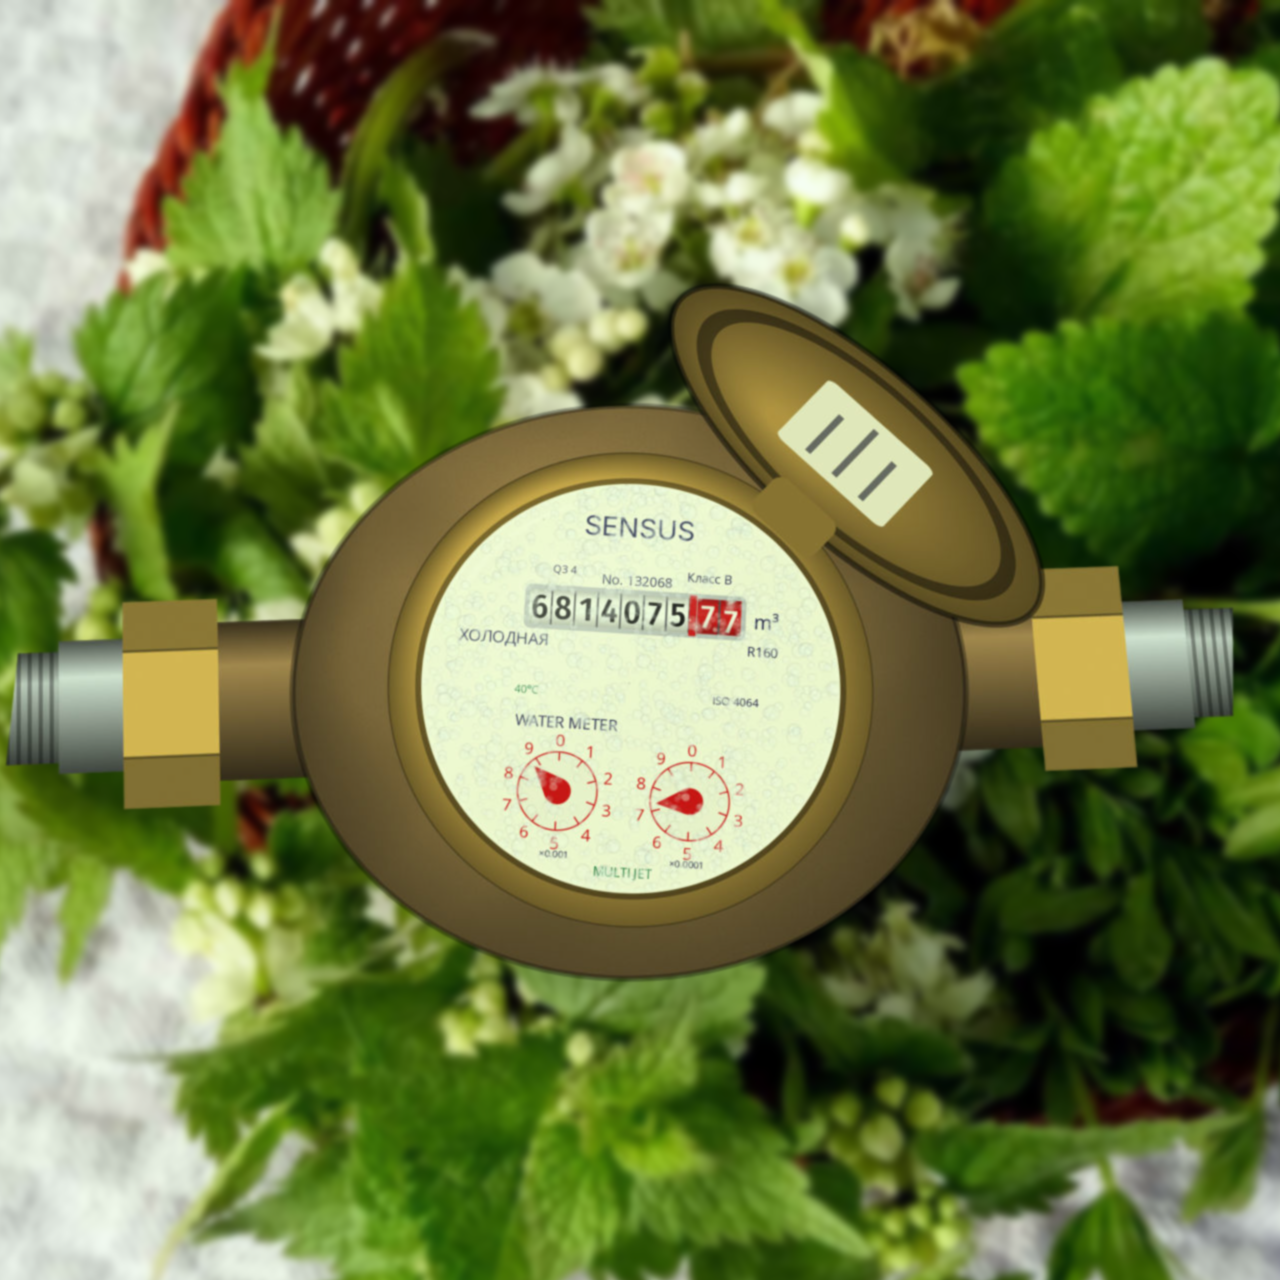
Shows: 6814075.7687 m³
